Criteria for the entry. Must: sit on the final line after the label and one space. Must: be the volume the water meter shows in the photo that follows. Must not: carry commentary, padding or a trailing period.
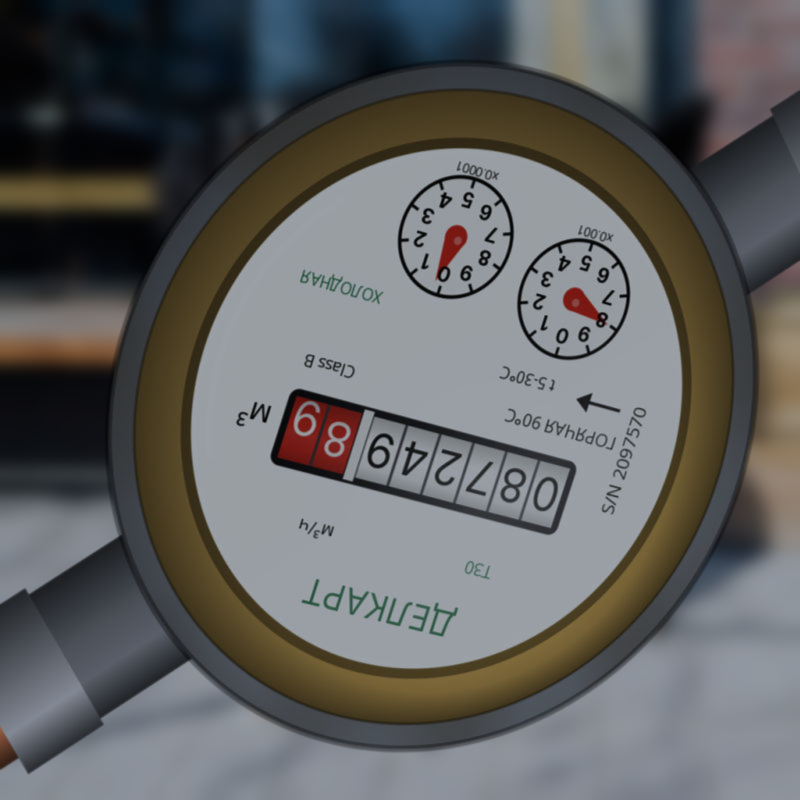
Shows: 87249.8880 m³
